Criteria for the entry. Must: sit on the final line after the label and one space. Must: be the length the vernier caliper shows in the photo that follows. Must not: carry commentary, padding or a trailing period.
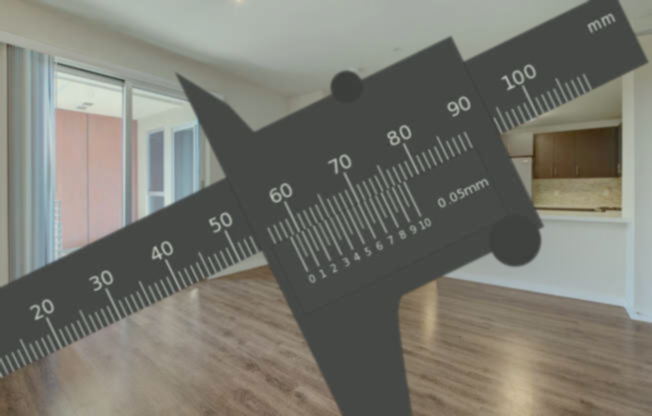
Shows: 58.5 mm
